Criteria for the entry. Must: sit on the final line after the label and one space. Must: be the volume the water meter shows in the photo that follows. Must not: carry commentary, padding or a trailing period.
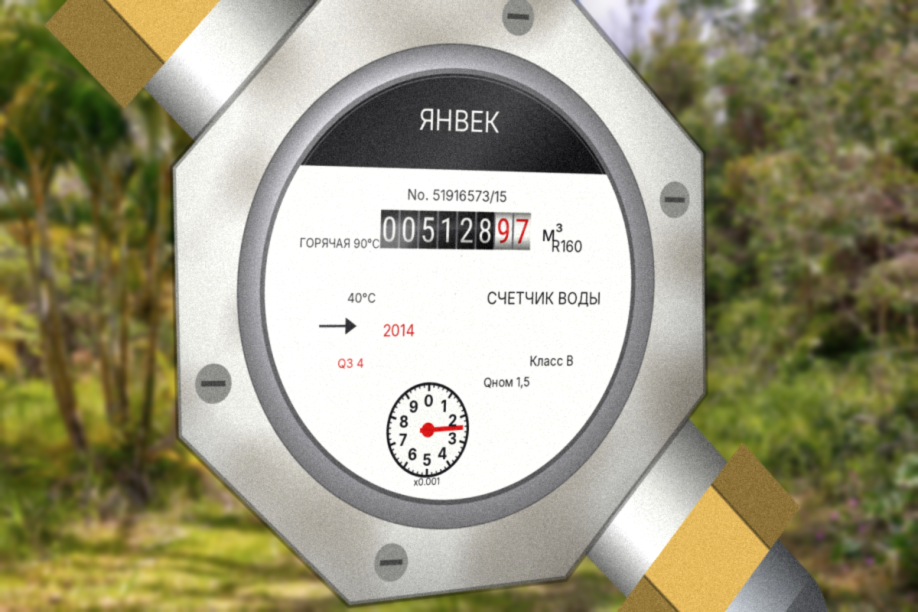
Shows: 5128.972 m³
